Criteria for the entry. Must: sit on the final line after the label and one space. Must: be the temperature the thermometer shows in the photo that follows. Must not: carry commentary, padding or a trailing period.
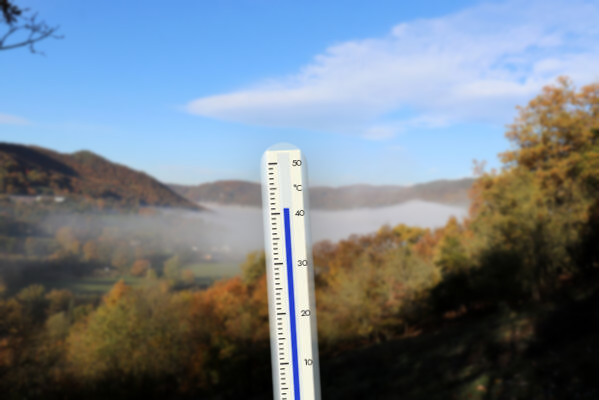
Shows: 41 °C
